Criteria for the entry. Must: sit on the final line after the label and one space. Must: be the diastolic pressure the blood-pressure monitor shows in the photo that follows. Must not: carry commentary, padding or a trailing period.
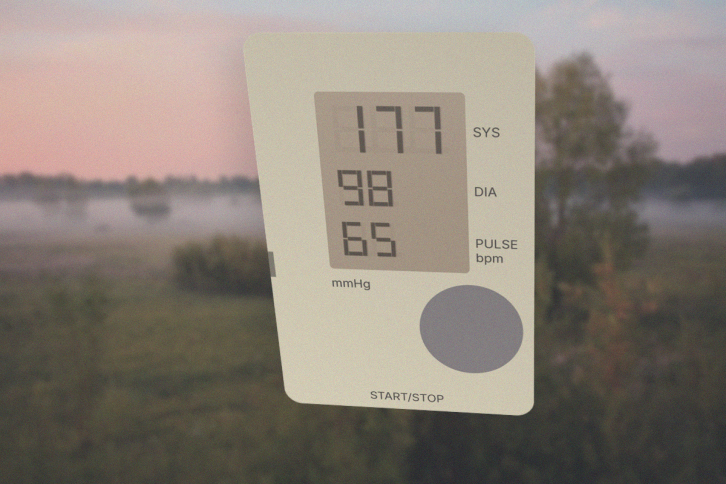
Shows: 98 mmHg
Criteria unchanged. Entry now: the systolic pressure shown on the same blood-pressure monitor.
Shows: 177 mmHg
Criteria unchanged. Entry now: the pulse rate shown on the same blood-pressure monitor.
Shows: 65 bpm
